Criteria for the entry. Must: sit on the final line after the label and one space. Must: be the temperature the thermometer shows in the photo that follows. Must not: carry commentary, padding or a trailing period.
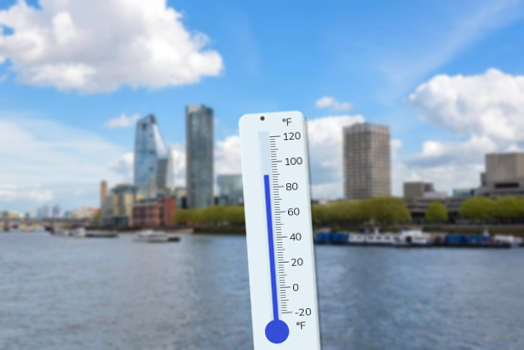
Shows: 90 °F
